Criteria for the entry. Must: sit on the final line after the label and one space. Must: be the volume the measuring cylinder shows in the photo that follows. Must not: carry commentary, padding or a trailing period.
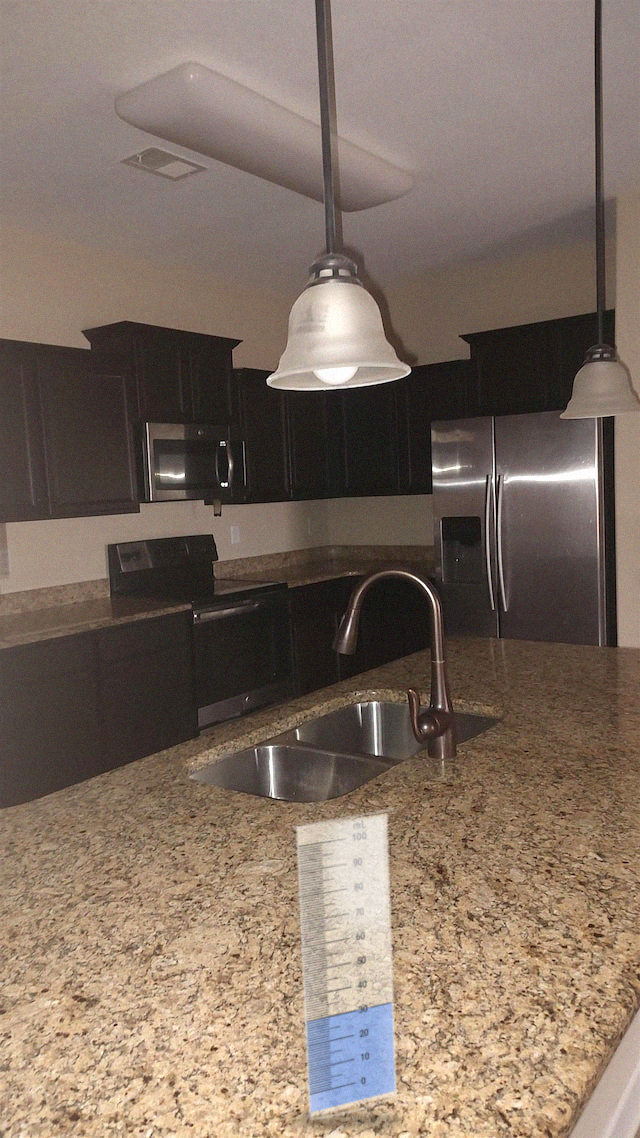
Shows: 30 mL
